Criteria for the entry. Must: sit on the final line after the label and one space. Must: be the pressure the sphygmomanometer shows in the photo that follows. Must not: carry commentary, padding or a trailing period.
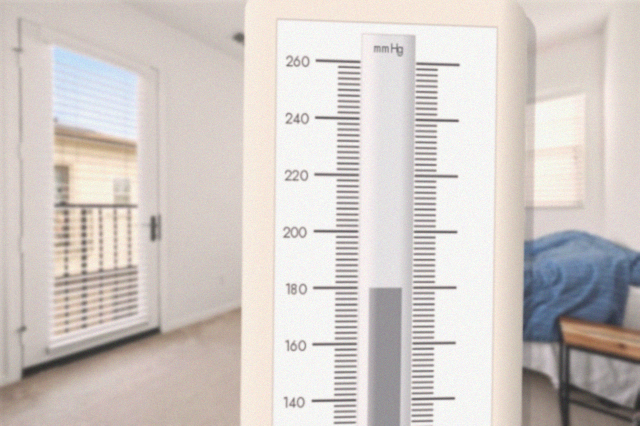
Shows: 180 mmHg
